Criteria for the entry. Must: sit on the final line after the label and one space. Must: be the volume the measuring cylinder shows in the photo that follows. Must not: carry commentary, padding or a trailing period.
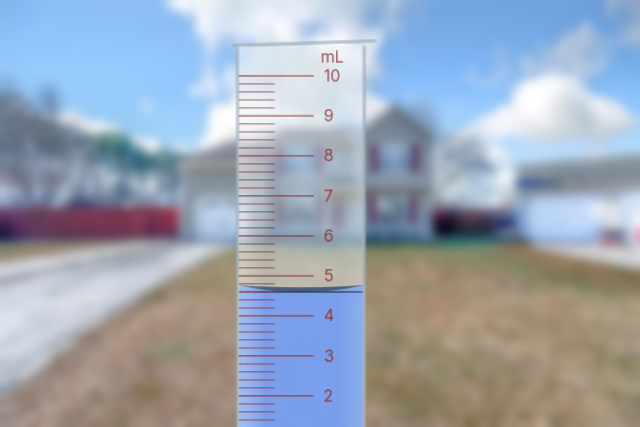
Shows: 4.6 mL
